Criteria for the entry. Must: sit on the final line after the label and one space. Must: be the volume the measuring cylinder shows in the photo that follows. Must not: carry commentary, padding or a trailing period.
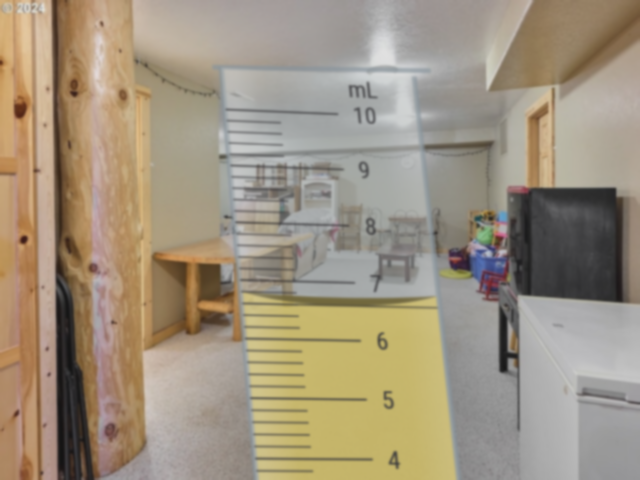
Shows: 6.6 mL
